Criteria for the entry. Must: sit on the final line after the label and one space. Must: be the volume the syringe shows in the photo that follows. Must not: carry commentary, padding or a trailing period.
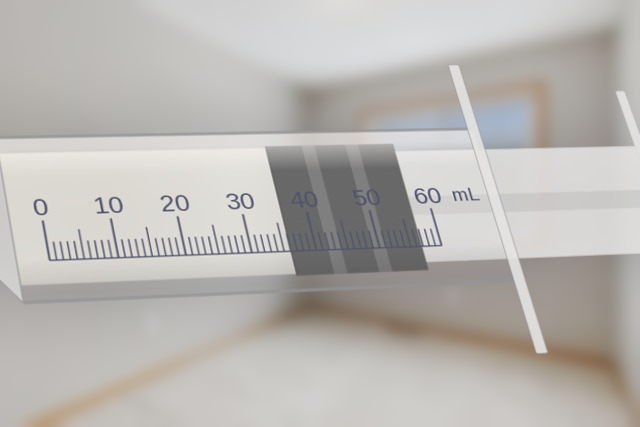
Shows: 36 mL
